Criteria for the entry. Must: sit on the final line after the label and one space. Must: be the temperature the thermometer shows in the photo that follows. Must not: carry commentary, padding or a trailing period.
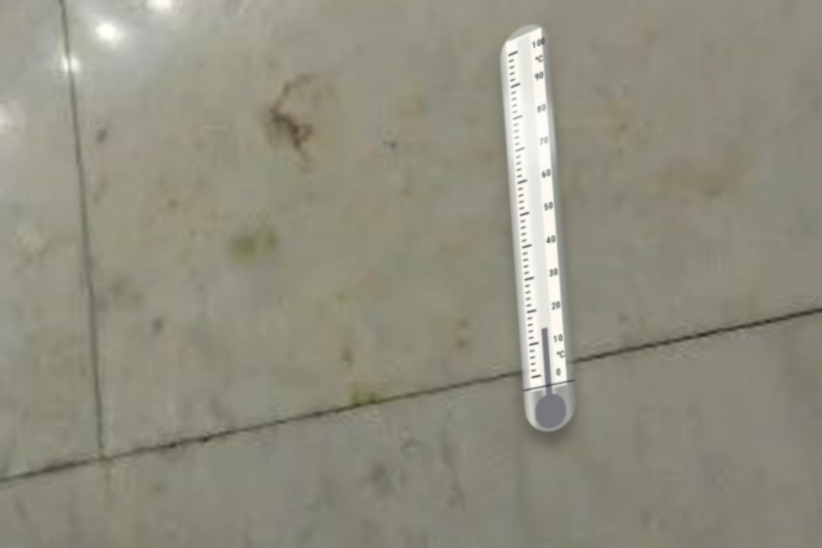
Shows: 14 °C
